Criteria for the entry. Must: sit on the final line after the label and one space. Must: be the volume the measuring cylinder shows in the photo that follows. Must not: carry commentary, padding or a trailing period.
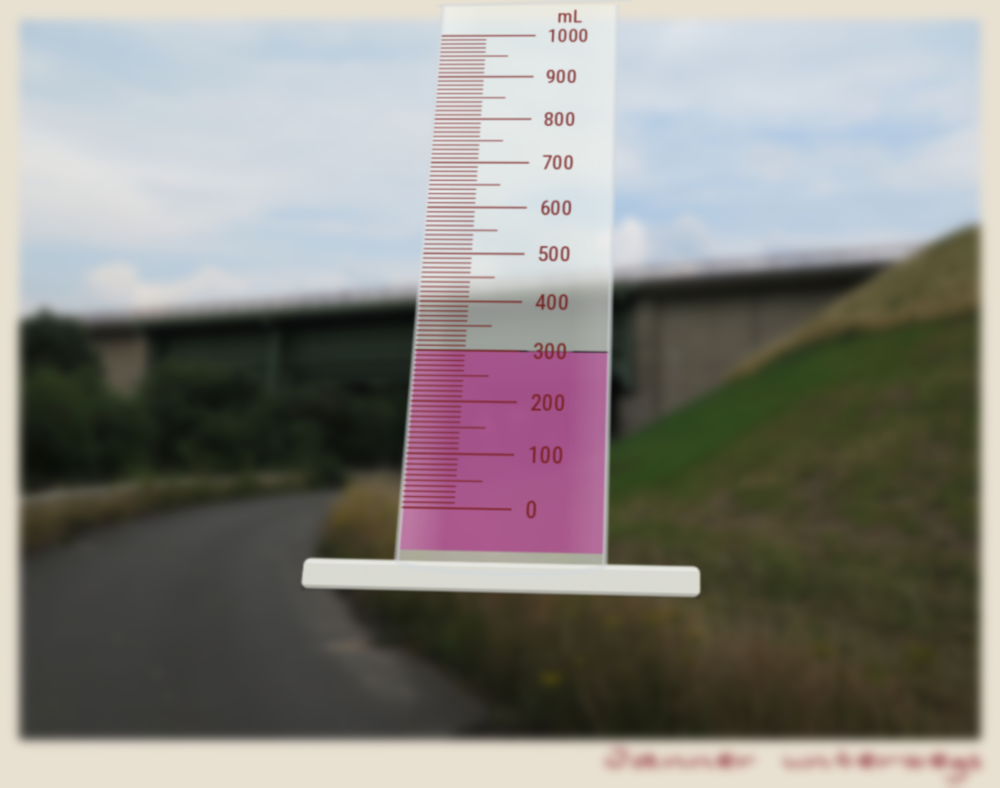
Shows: 300 mL
